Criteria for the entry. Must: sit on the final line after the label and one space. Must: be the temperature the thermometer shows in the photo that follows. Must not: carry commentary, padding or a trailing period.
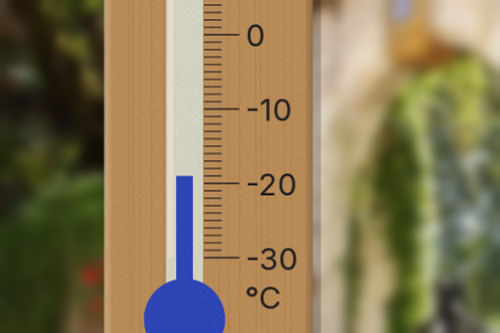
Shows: -19 °C
